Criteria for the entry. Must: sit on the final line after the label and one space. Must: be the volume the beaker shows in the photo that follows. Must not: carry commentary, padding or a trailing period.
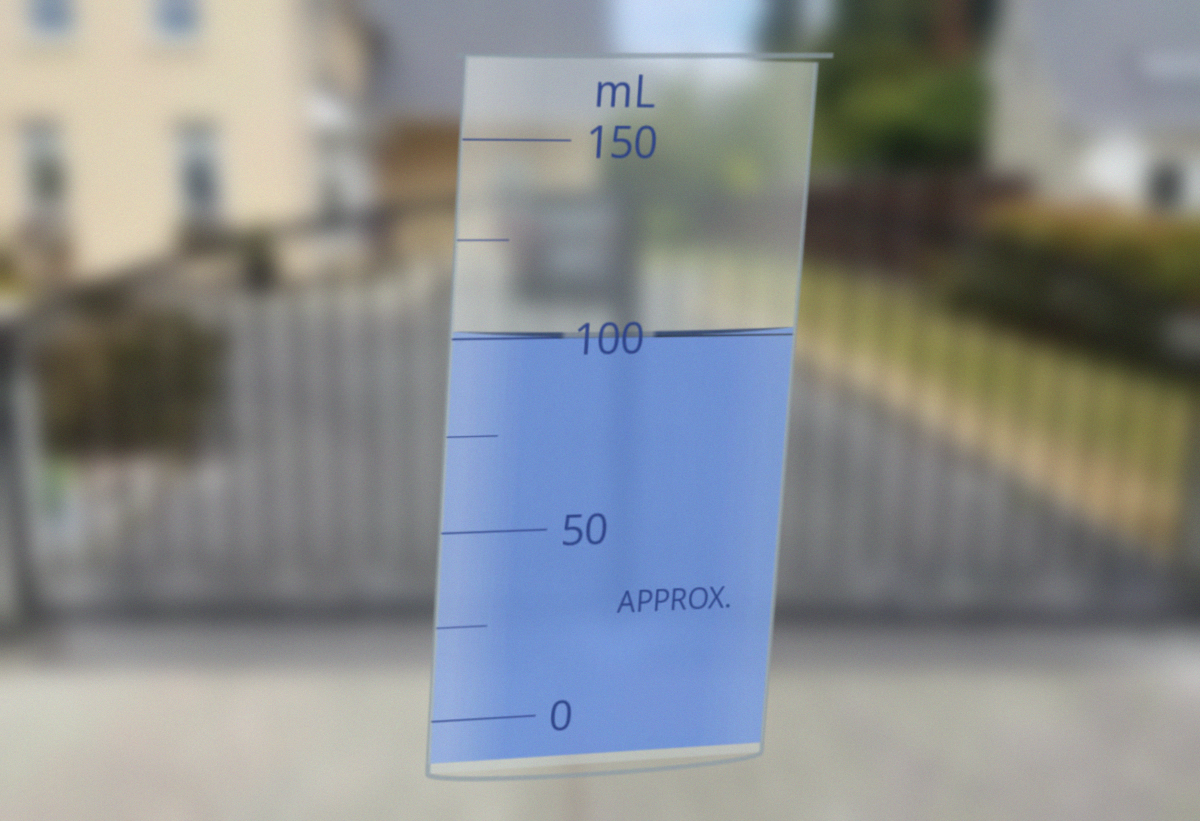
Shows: 100 mL
